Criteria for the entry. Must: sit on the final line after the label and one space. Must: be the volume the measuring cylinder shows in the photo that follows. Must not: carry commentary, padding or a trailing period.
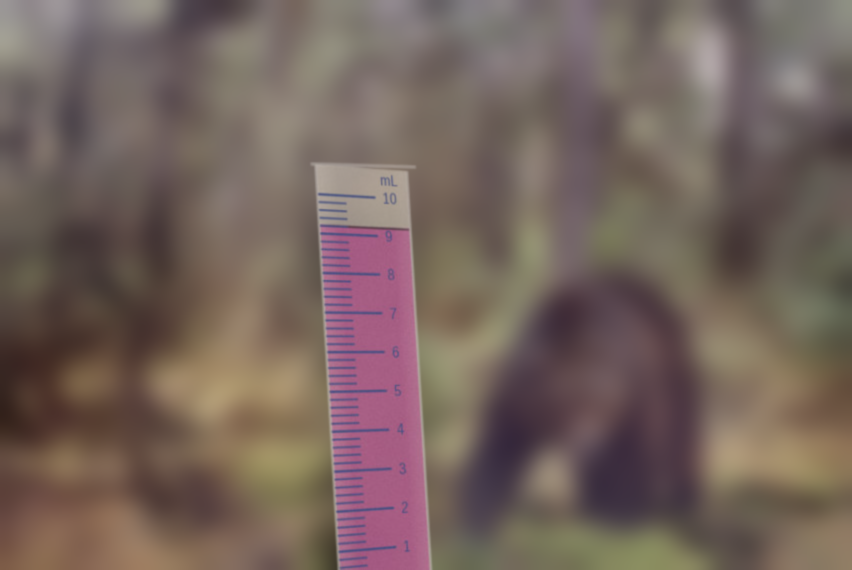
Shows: 9.2 mL
